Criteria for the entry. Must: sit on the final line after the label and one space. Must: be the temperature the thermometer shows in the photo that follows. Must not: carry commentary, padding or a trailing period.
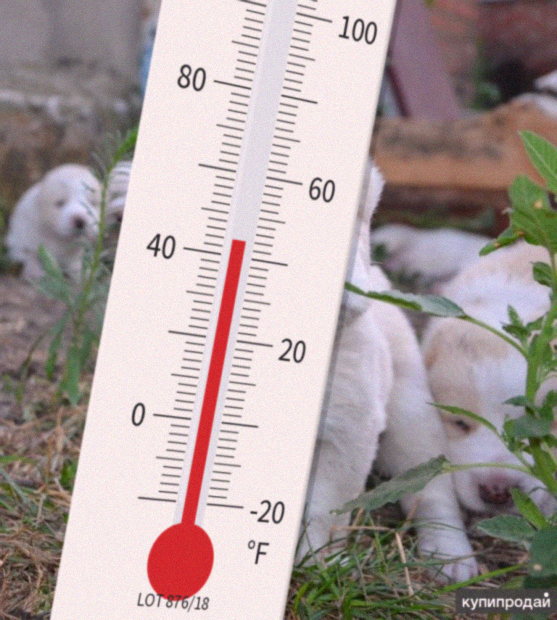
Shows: 44 °F
